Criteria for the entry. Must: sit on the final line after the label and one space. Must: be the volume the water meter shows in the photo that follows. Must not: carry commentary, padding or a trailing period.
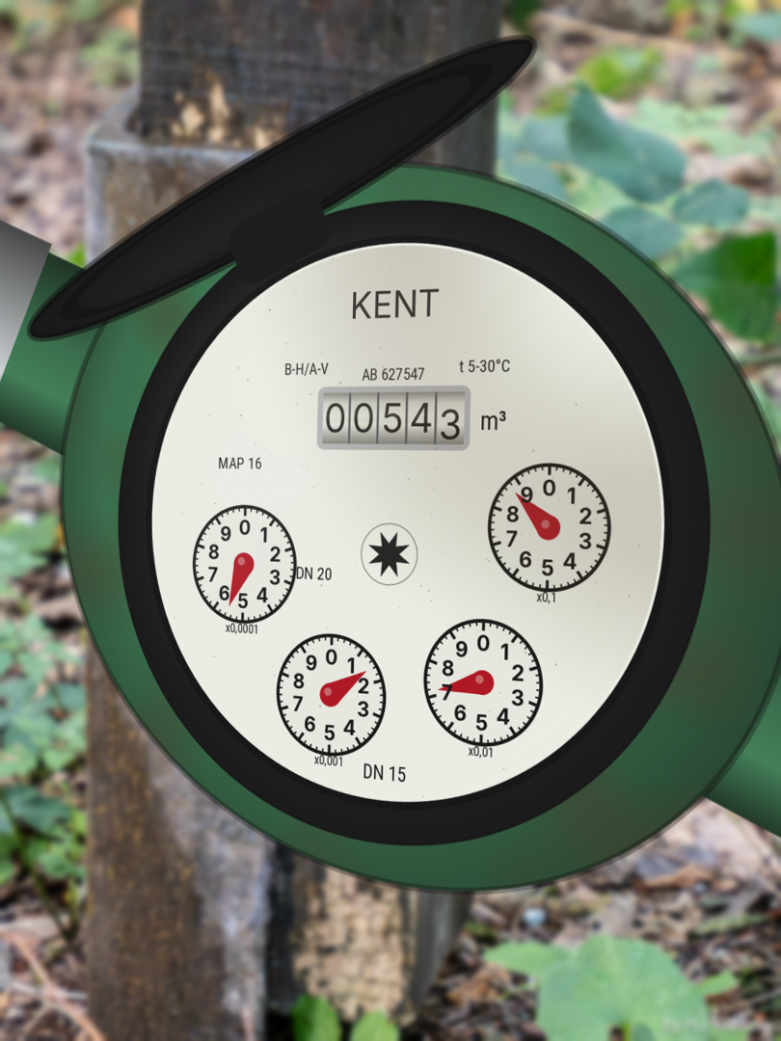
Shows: 542.8715 m³
